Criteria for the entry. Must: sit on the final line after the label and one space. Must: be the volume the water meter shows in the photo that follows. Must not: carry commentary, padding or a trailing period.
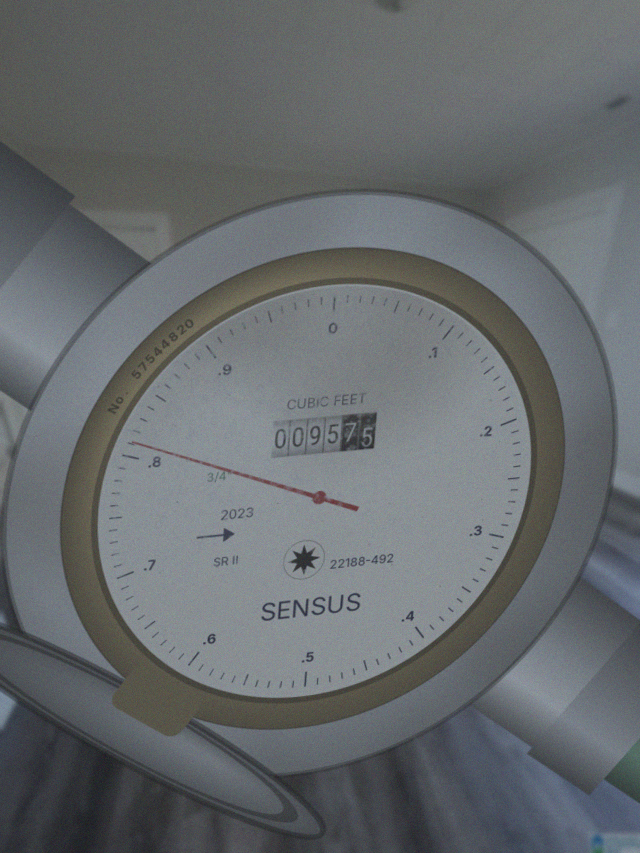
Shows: 9574.81 ft³
